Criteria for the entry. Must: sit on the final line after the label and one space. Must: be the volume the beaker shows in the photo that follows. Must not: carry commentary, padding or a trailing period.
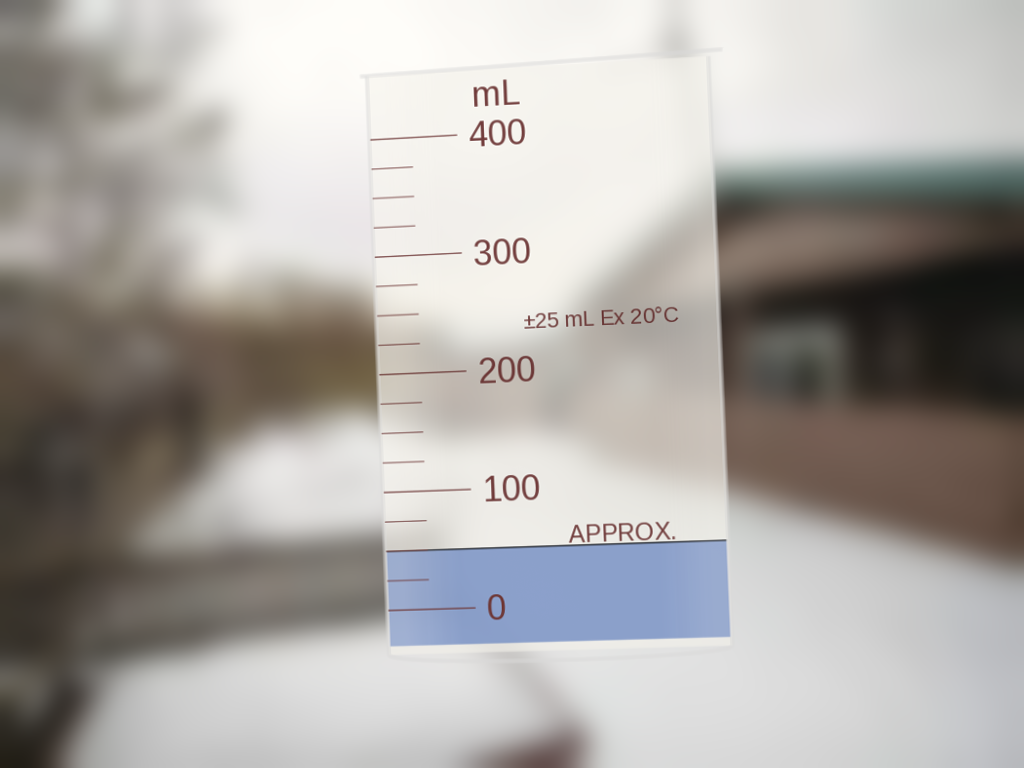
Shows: 50 mL
